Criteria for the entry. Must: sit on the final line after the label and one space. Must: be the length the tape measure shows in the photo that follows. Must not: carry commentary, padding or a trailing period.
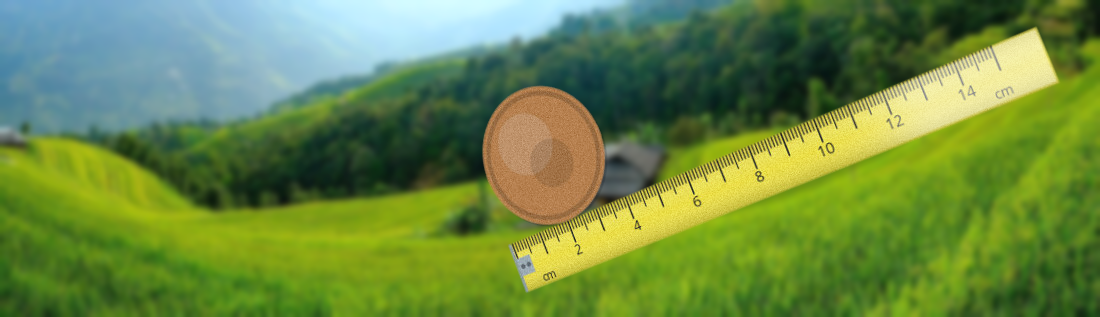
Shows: 4 cm
